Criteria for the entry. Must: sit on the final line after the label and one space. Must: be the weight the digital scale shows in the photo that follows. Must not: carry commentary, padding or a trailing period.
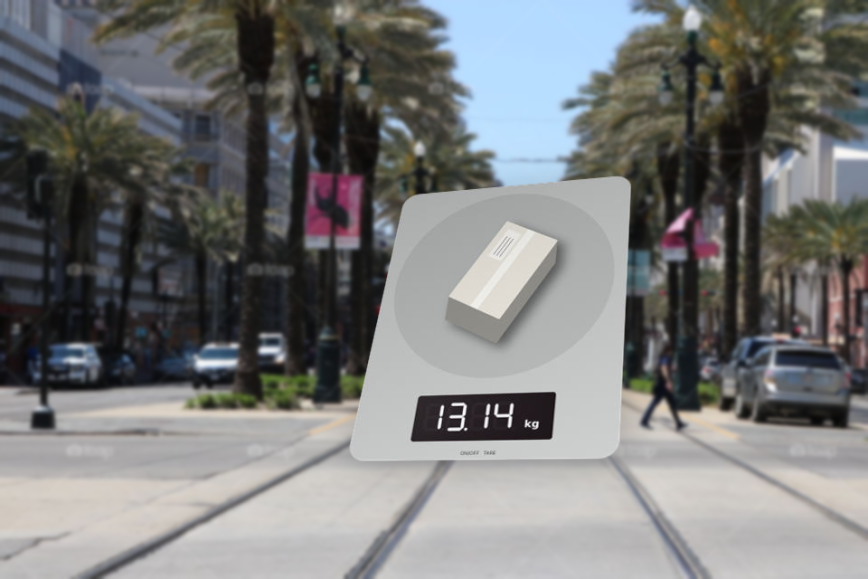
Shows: 13.14 kg
